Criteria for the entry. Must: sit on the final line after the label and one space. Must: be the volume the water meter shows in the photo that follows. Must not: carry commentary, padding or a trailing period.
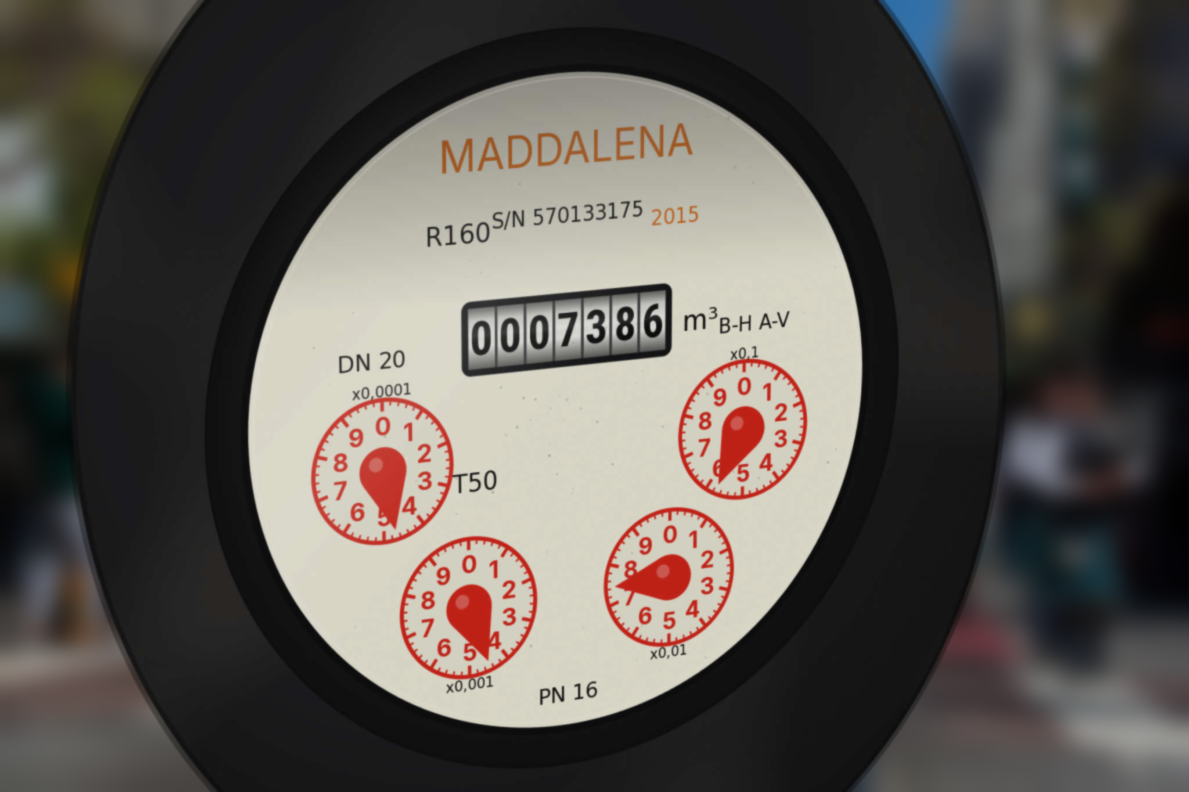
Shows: 7386.5744 m³
